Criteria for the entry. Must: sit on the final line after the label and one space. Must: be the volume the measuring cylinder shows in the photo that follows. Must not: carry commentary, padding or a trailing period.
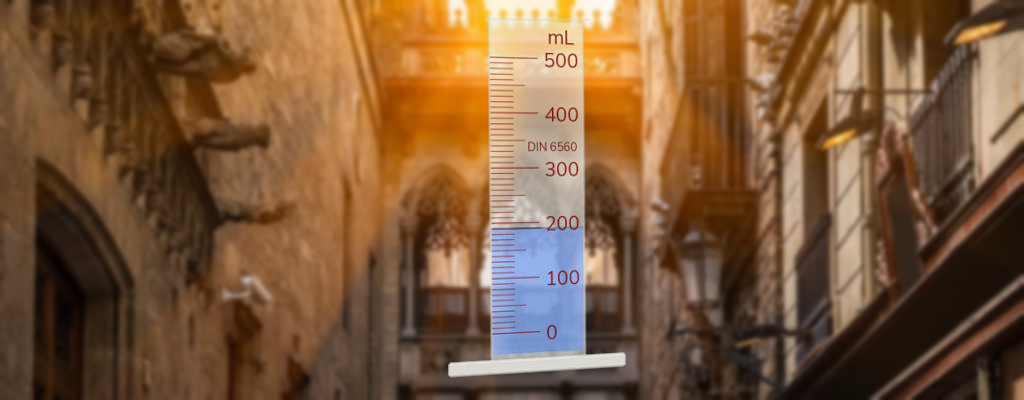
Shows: 190 mL
